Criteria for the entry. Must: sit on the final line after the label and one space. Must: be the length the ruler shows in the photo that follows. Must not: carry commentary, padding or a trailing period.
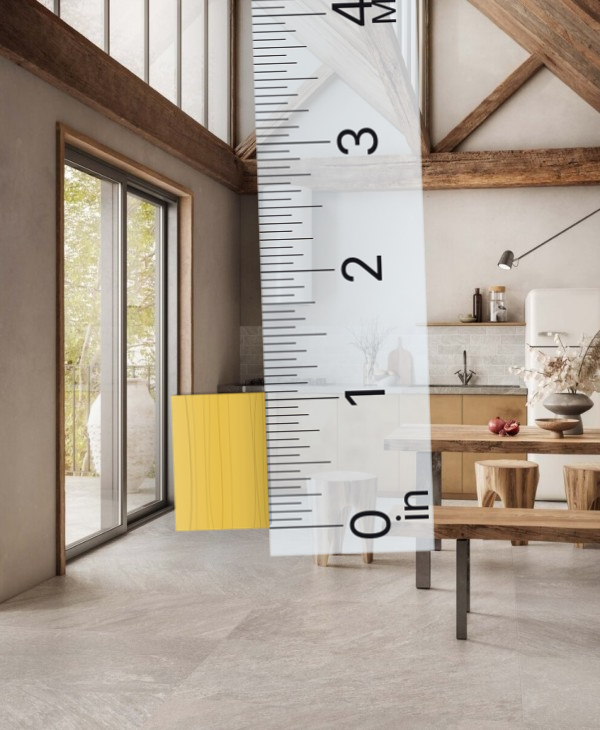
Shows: 1.0625 in
